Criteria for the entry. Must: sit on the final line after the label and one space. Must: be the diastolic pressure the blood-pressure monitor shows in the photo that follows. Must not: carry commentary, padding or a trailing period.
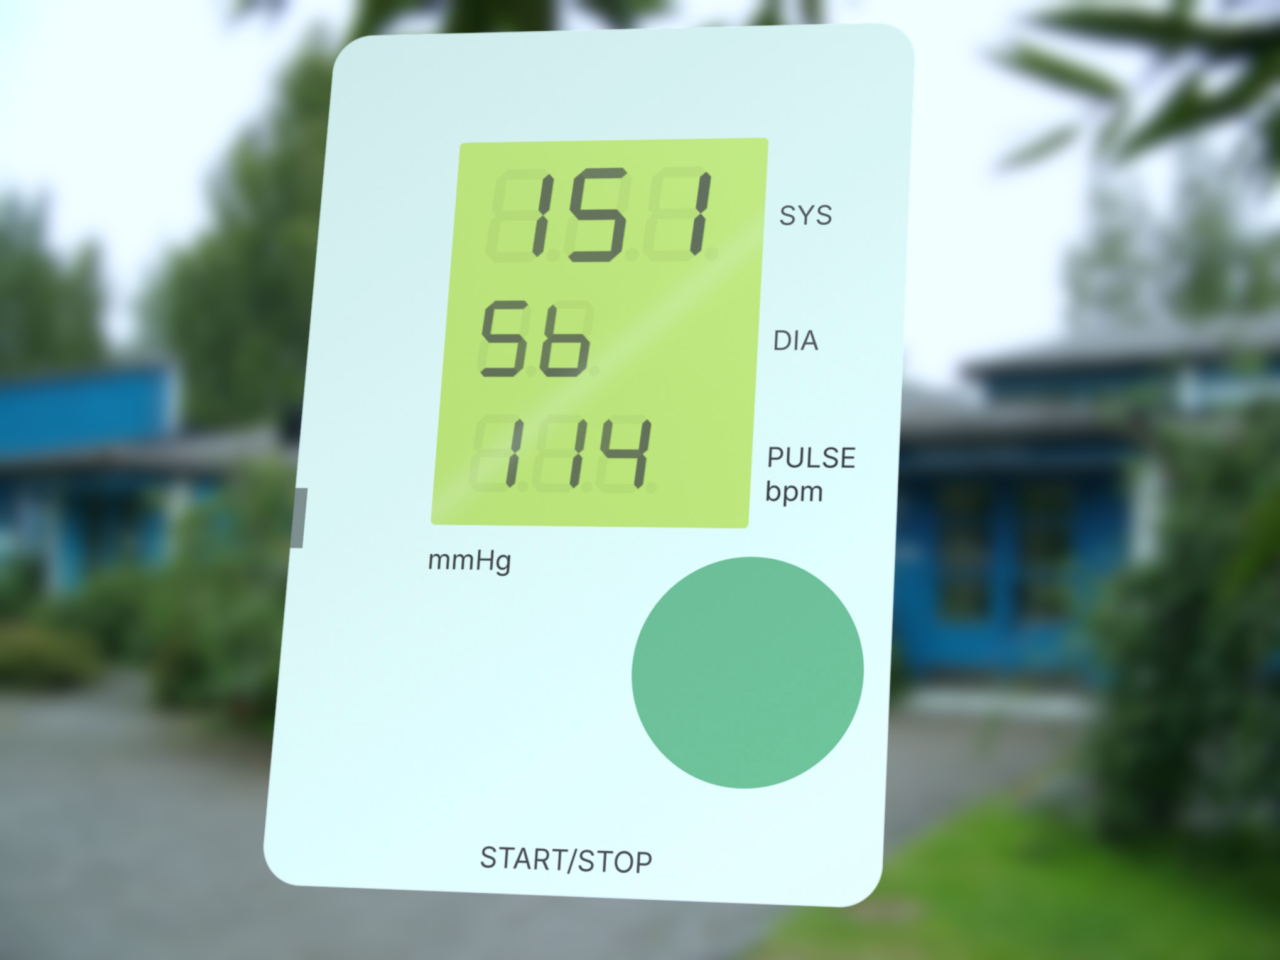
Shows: 56 mmHg
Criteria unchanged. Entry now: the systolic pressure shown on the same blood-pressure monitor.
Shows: 151 mmHg
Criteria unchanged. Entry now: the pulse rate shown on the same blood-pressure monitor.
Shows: 114 bpm
